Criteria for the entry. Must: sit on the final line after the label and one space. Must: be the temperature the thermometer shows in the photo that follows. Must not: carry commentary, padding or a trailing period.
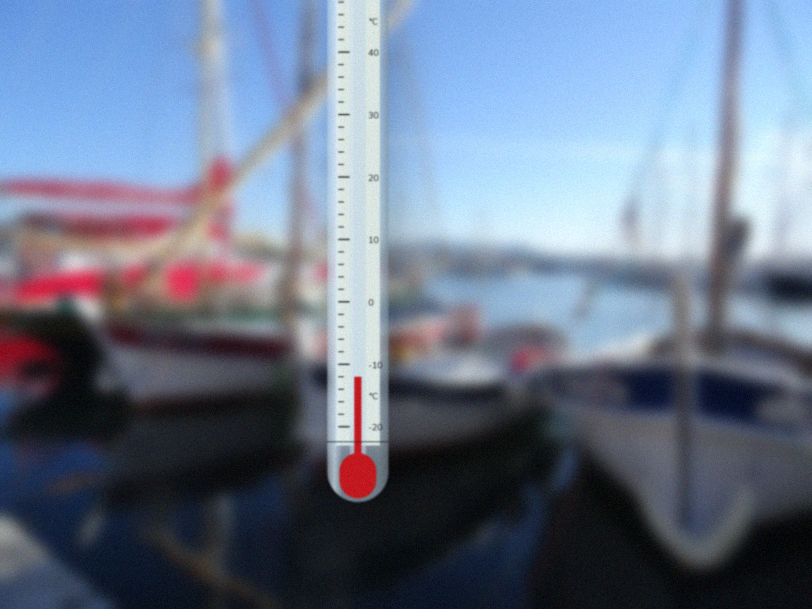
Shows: -12 °C
